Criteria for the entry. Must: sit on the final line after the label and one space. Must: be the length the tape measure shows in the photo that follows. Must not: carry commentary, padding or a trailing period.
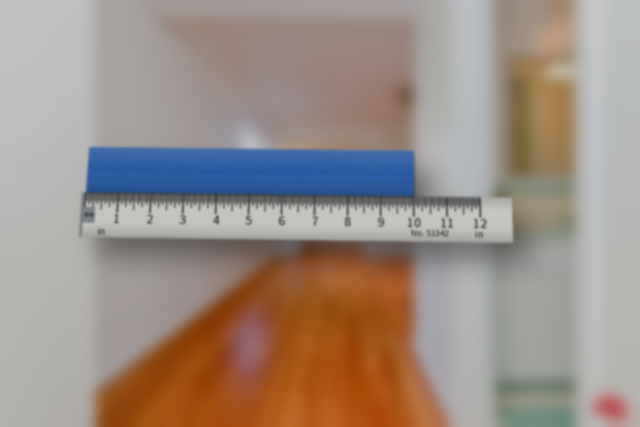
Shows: 10 in
